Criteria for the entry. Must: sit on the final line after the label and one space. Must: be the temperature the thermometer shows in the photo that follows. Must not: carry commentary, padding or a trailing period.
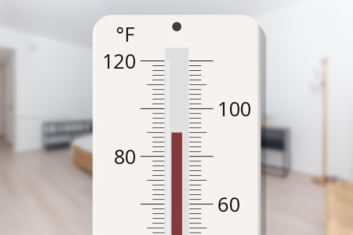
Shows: 90 °F
